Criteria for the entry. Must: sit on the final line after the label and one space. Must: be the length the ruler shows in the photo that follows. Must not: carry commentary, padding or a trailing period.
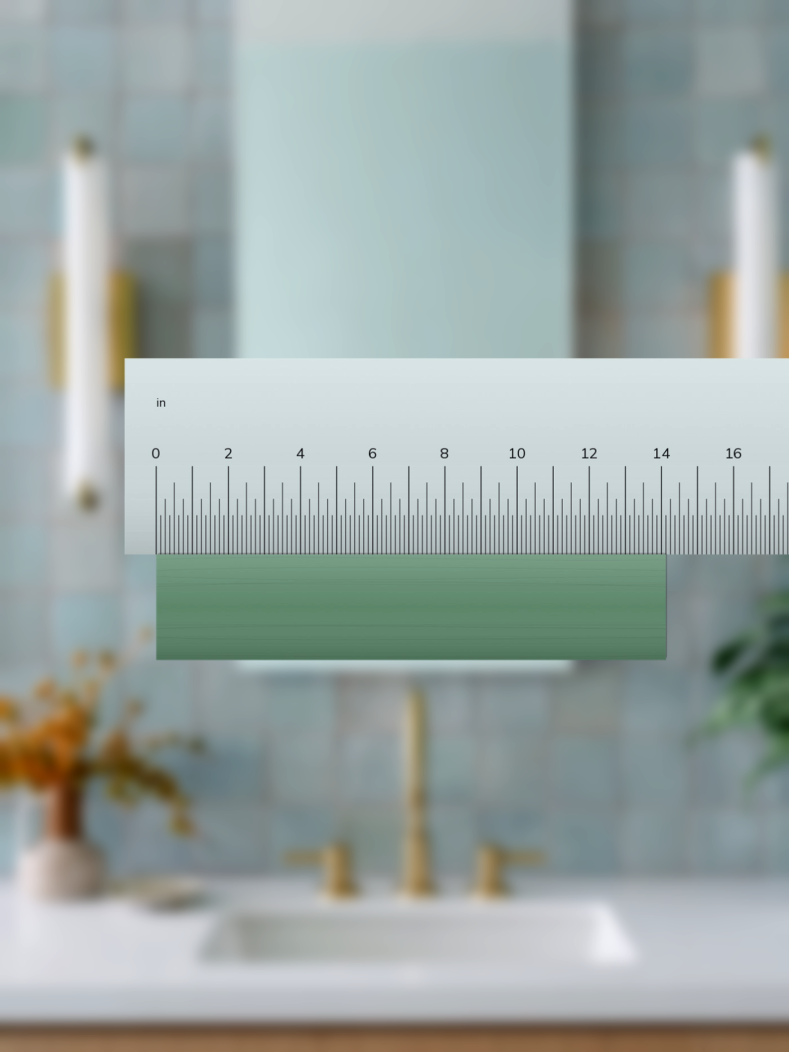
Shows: 14.125 in
